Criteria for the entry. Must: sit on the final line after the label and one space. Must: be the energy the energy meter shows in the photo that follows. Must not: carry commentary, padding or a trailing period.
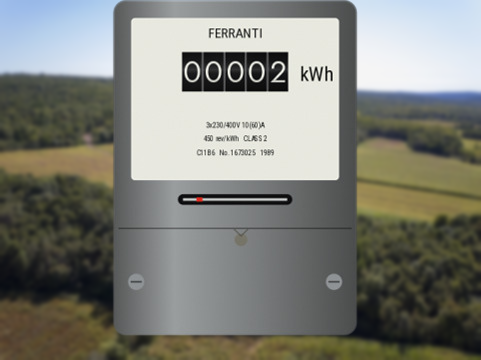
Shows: 2 kWh
